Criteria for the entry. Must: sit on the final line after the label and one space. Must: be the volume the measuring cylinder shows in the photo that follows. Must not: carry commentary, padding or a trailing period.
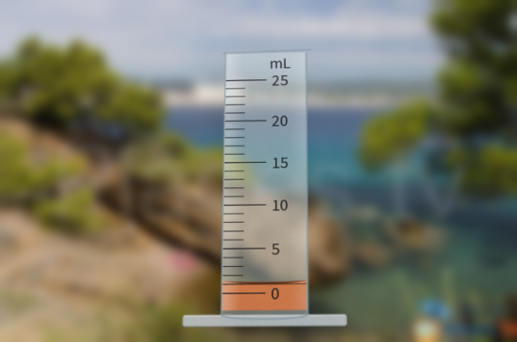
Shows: 1 mL
